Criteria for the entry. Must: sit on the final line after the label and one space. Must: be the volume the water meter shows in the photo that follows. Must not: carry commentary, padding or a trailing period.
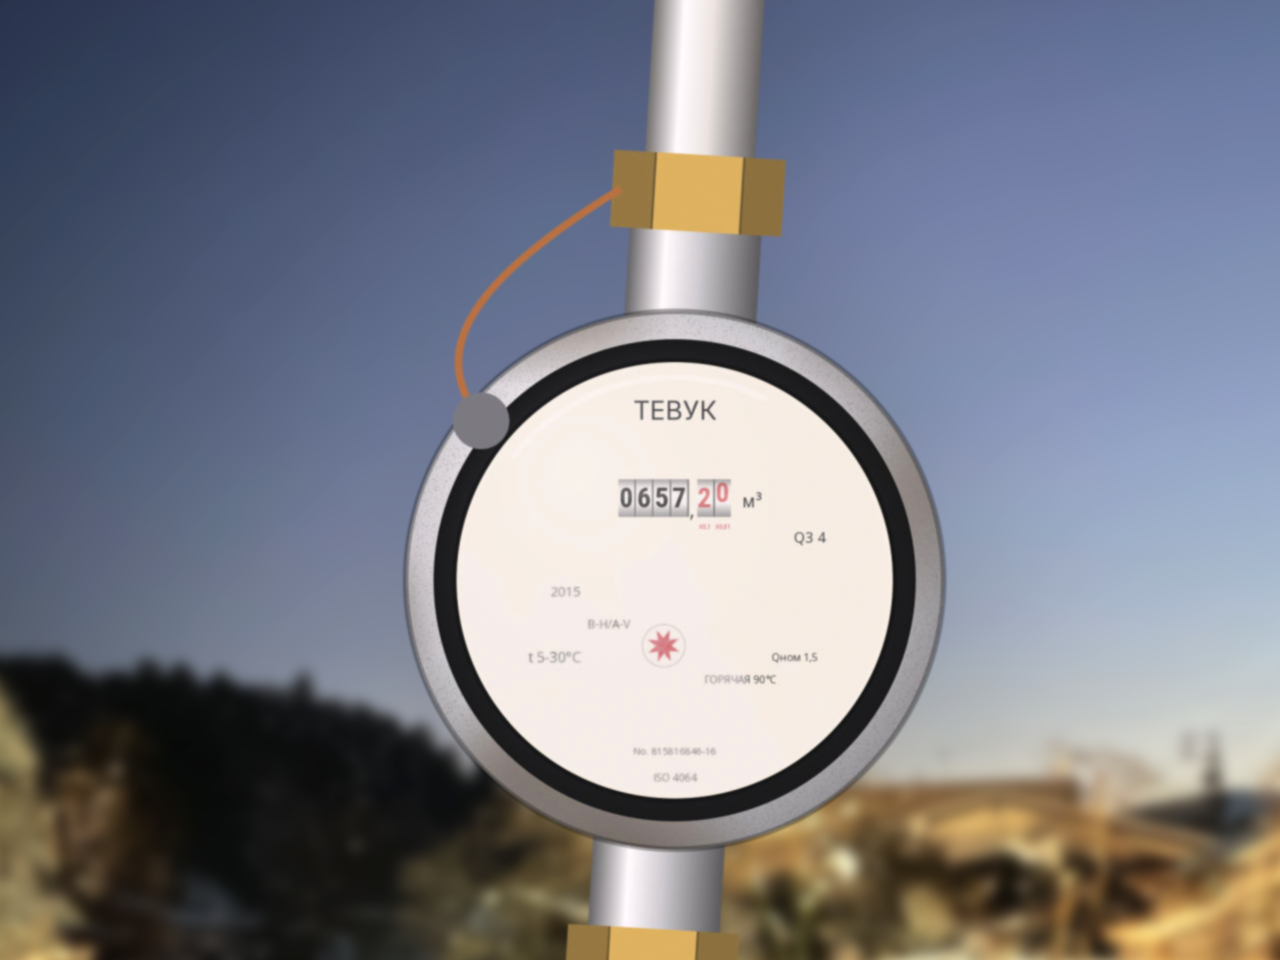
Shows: 657.20 m³
